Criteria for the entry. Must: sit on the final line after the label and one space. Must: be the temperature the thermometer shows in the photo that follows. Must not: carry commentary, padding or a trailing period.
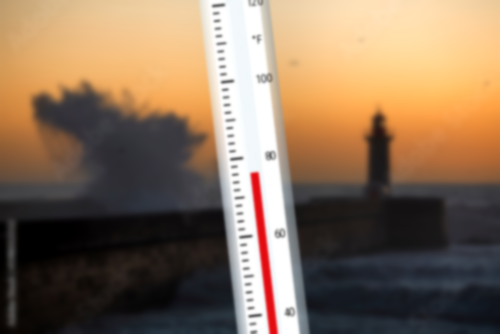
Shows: 76 °F
